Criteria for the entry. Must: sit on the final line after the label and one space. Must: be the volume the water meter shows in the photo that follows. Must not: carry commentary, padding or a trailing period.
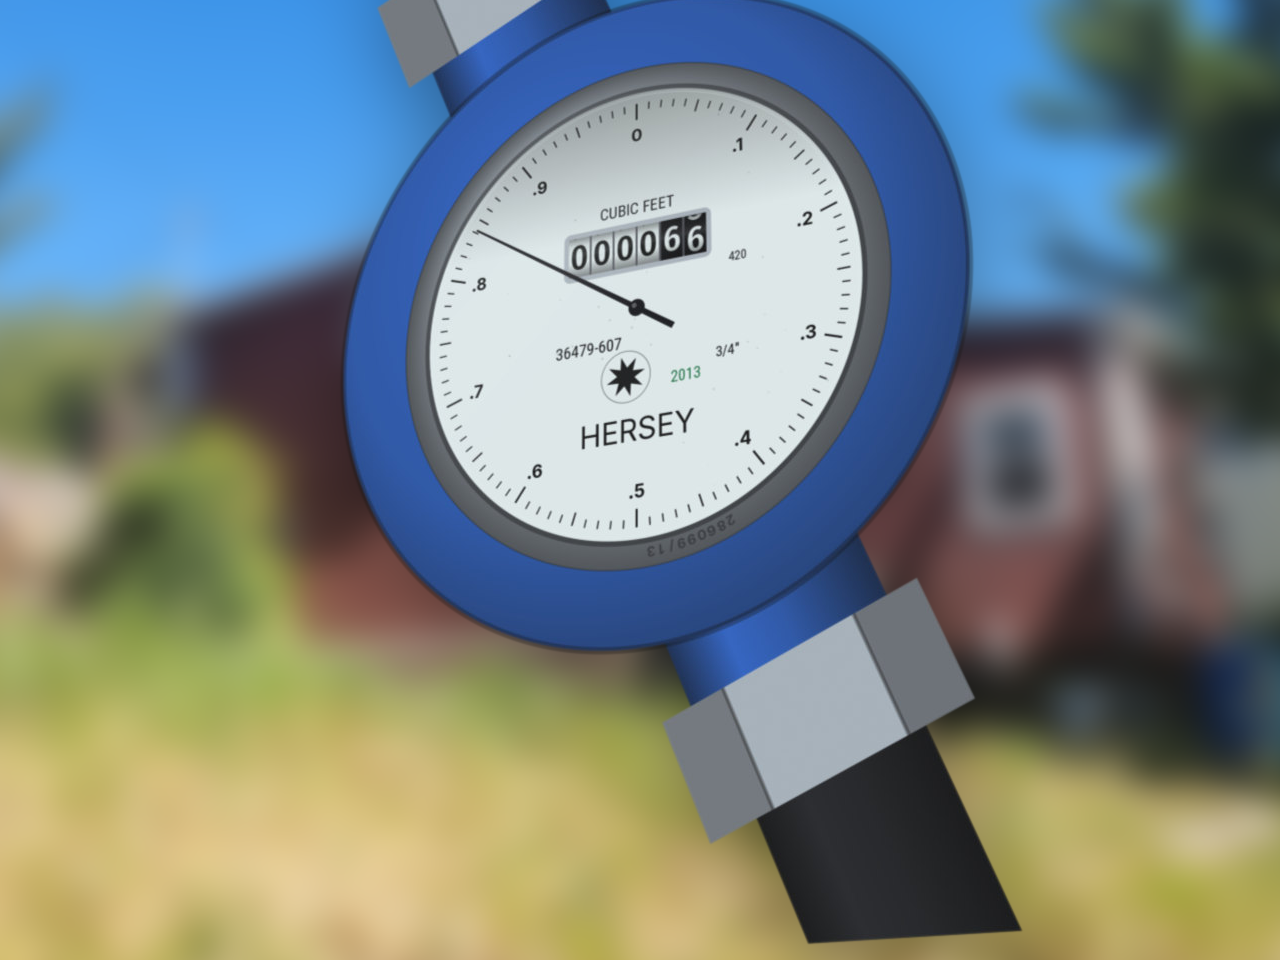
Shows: 65.84 ft³
